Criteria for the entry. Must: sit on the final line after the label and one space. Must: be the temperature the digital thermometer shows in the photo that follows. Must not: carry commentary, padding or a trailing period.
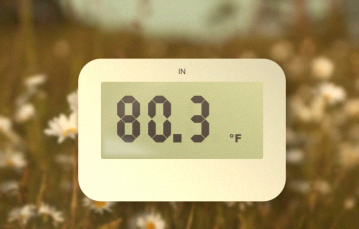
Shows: 80.3 °F
